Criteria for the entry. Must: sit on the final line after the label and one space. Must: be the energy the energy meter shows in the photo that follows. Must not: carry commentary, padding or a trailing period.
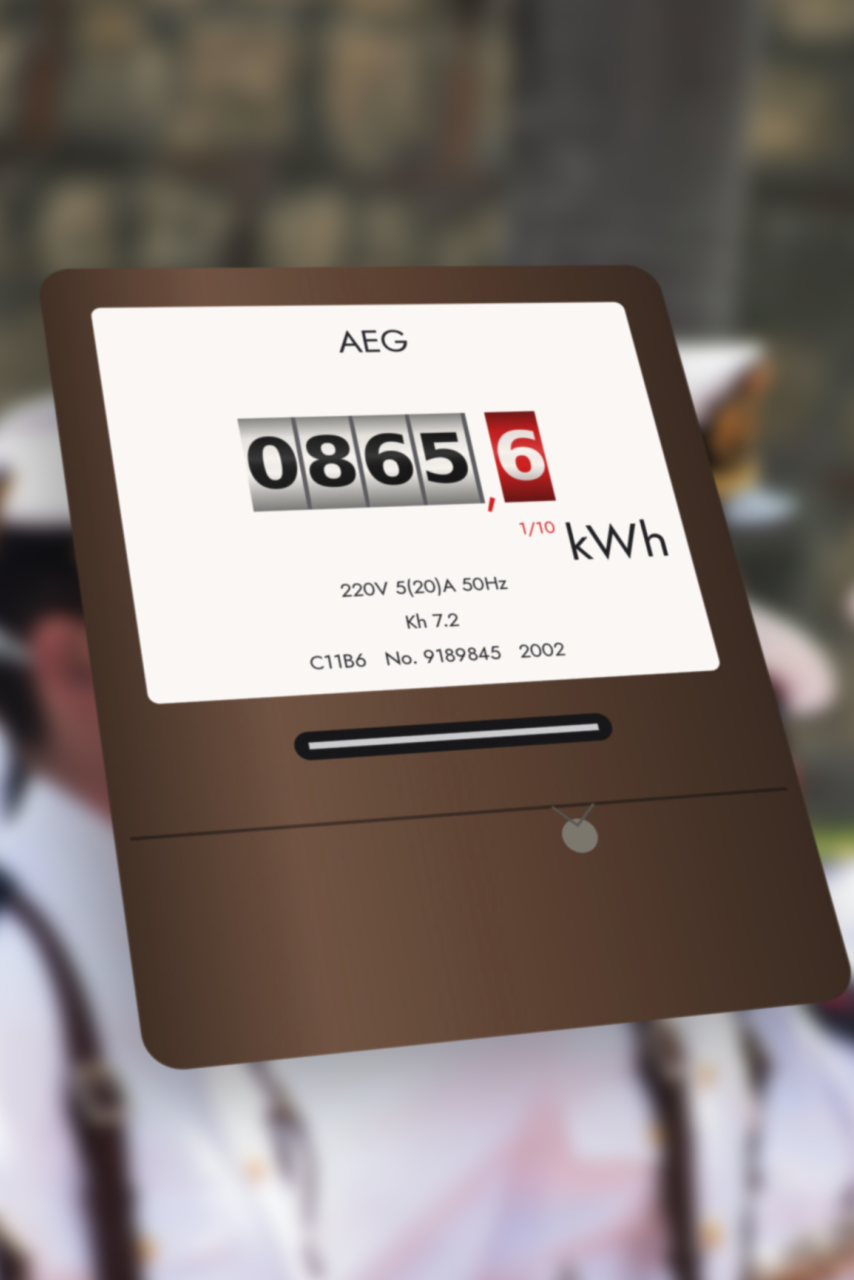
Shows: 865.6 kWh
